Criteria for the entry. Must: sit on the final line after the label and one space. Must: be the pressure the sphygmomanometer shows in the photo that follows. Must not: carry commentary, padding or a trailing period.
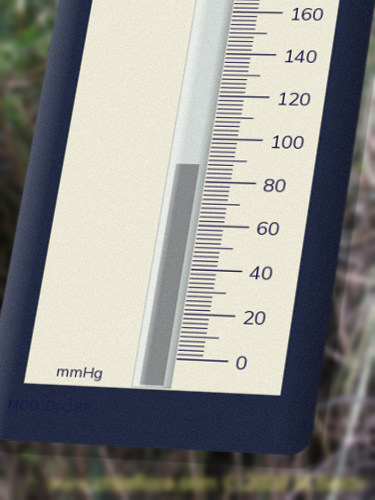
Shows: 88 mmHg
